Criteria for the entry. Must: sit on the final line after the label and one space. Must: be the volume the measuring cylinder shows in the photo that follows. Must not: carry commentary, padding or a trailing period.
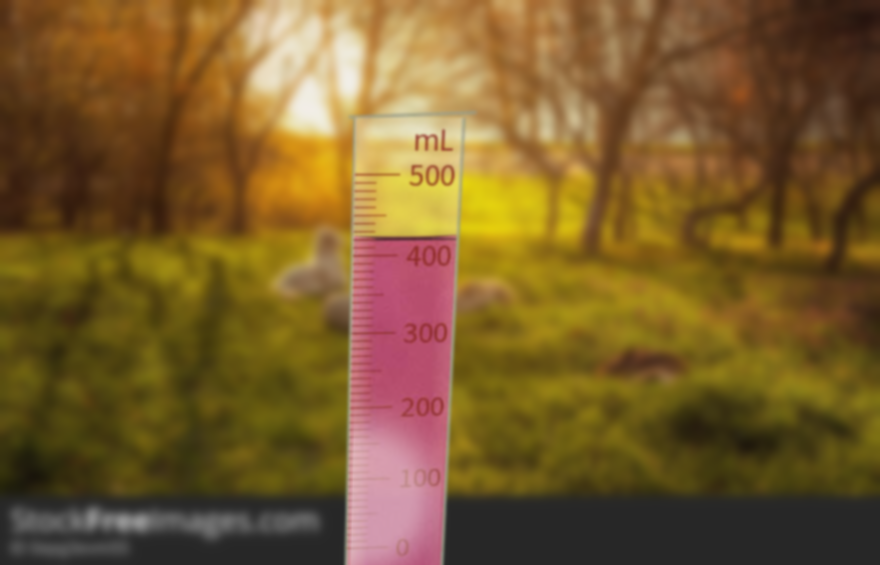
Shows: 420 mL
